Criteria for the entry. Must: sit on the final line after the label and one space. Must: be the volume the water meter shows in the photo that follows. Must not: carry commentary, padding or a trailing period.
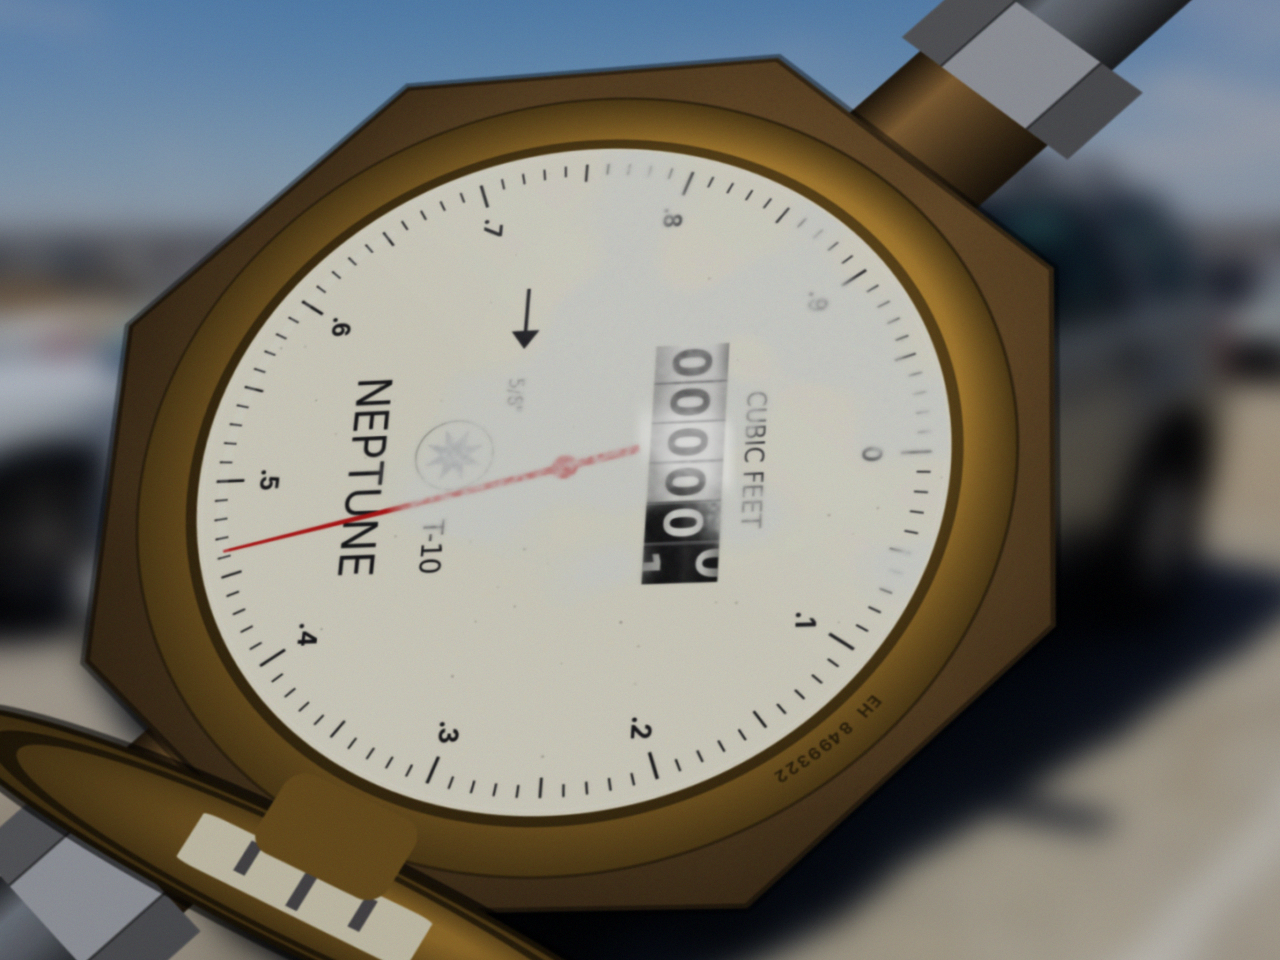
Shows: 0.46 ft³
